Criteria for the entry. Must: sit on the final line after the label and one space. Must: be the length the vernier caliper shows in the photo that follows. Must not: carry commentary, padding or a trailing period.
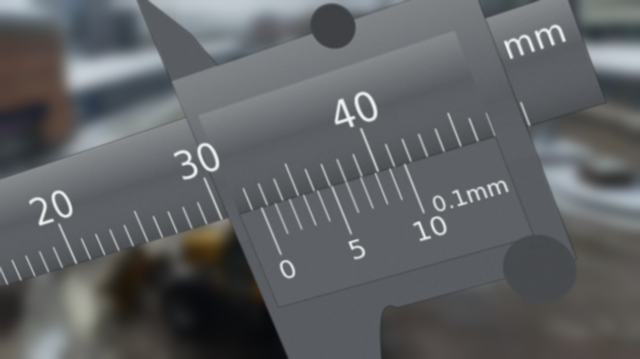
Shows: 32.6 mm
